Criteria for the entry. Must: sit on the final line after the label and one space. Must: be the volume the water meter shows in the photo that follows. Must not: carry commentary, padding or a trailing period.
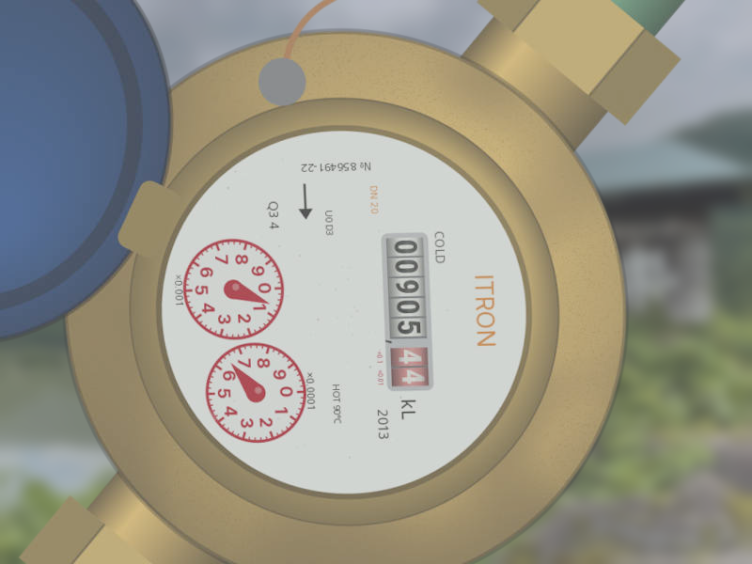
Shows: 905.4406 kL
